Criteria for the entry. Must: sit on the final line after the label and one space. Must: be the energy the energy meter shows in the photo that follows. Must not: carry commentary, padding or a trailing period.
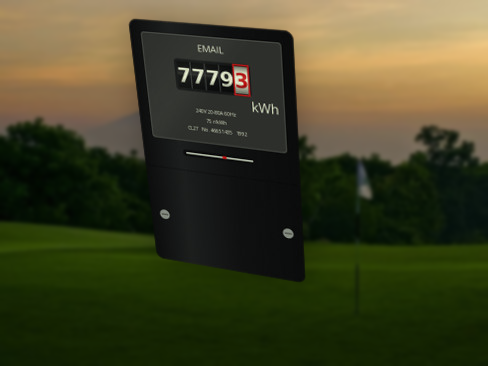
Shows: 7779.3 kWh
